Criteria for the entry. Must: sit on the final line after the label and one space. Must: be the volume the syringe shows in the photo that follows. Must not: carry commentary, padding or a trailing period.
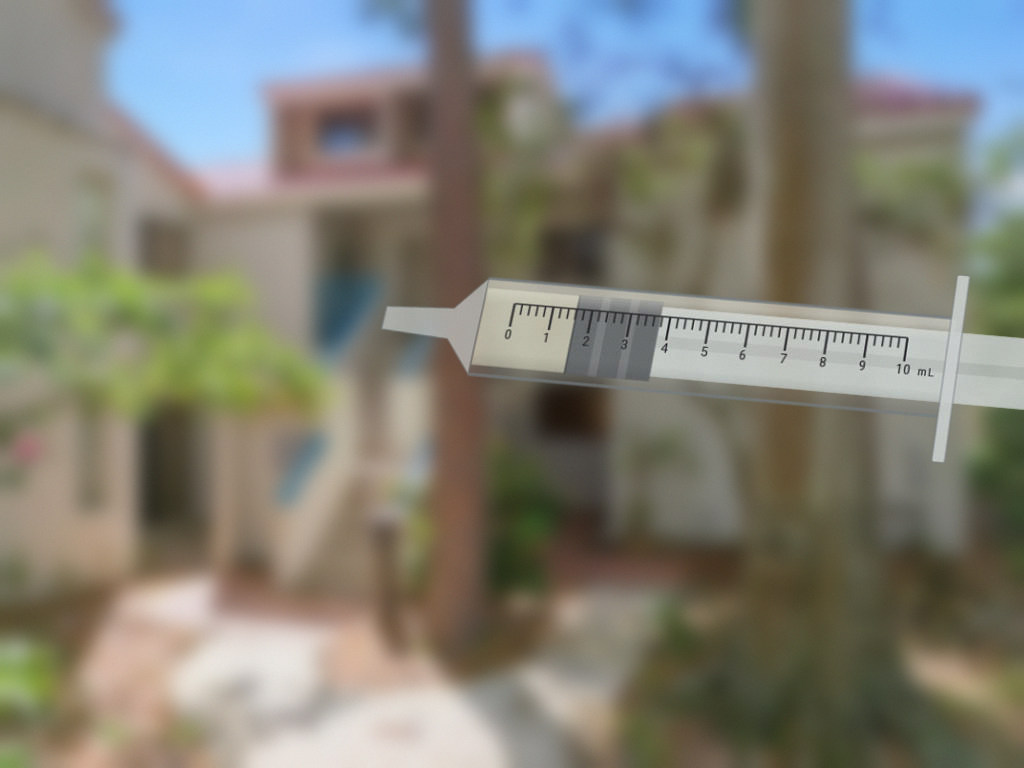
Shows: 1.6 mL
